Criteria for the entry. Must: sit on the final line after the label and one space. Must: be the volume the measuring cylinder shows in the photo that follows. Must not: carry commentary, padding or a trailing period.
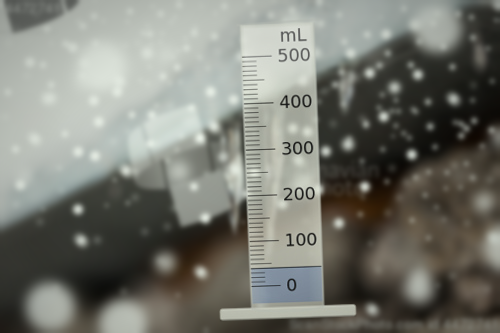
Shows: 40 mL
